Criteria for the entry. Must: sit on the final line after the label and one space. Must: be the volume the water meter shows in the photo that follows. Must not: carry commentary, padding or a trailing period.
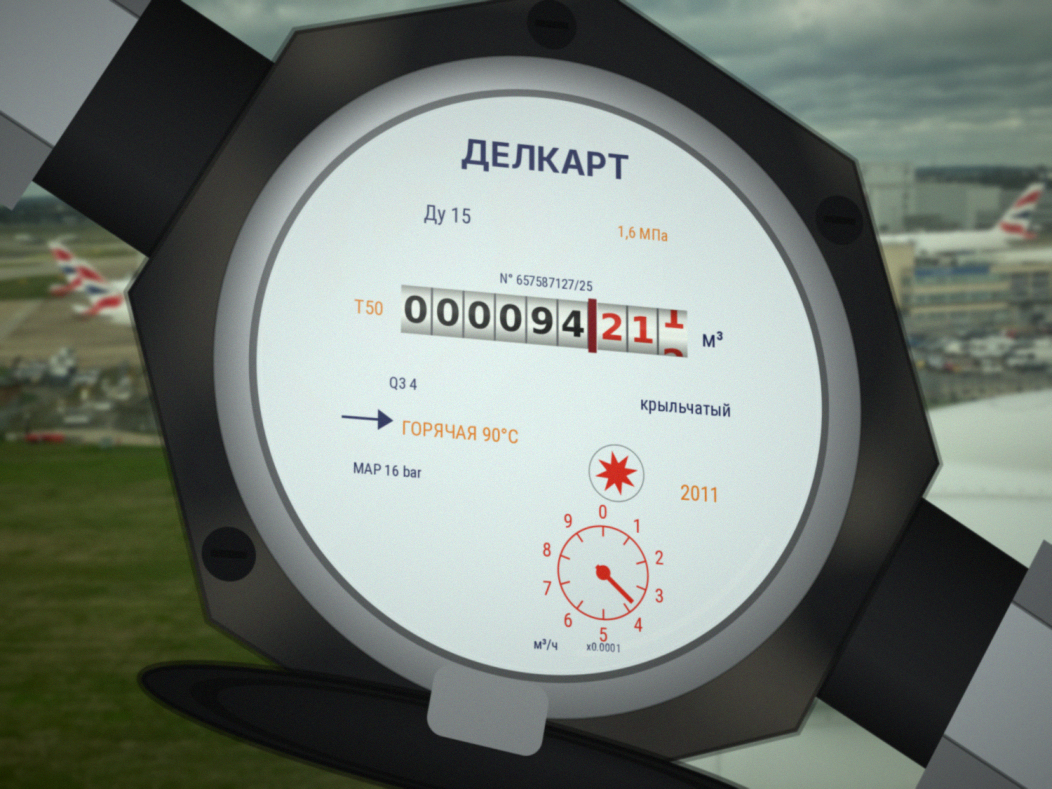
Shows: 94.2113 m³
